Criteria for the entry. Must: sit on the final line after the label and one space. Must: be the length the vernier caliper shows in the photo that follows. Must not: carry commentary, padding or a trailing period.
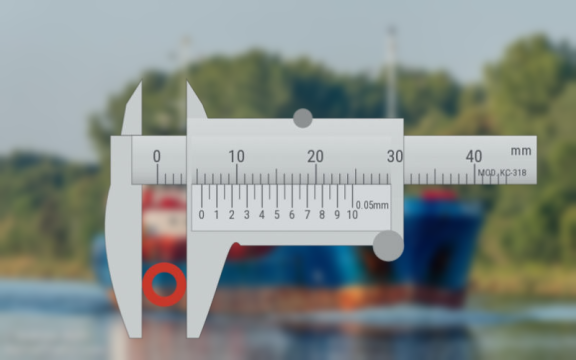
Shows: 5.6 mm
